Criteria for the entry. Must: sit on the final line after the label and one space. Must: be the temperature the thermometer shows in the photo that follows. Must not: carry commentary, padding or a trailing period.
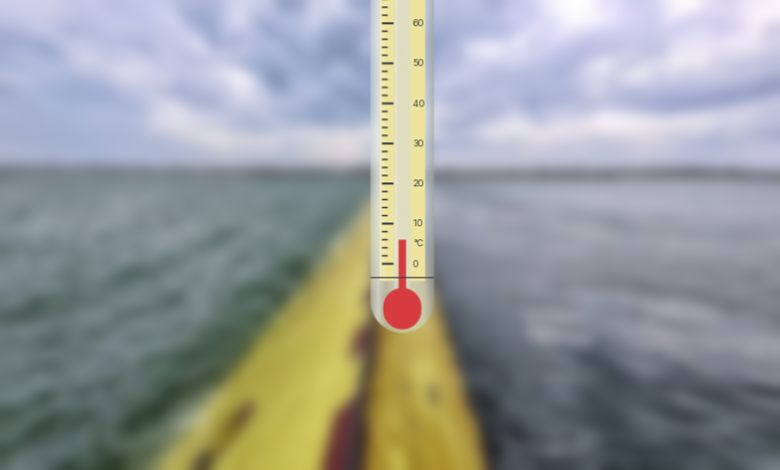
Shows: 6 °C
